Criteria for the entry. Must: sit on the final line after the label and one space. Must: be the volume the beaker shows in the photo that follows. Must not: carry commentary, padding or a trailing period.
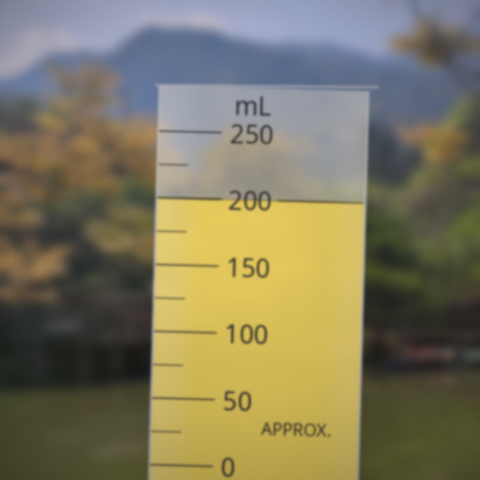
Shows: 200 mL
